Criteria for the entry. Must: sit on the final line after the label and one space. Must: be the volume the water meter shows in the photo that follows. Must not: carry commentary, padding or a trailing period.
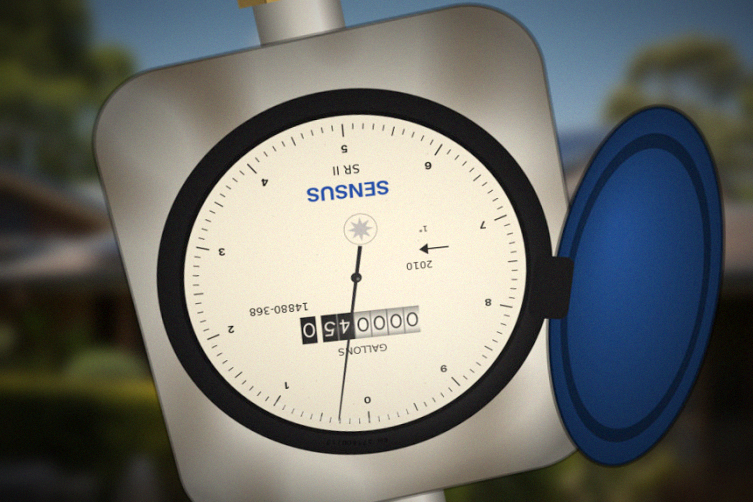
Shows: 450.3 gal
